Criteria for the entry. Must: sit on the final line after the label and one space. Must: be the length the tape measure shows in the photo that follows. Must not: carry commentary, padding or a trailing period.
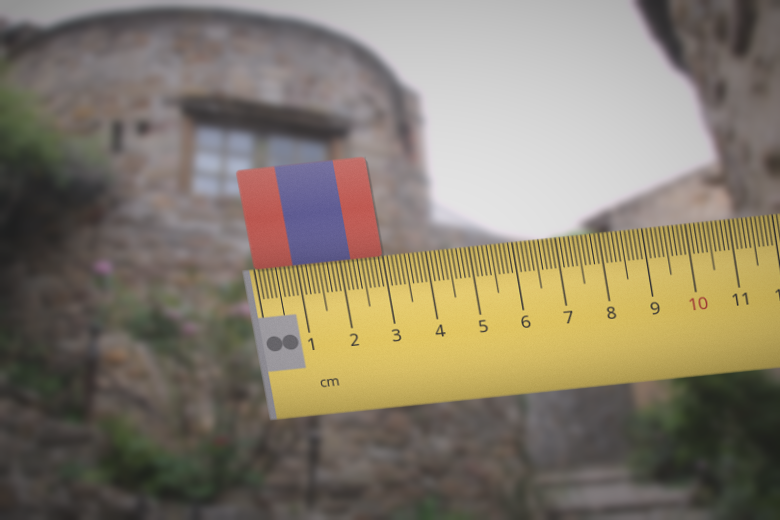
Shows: 3 cm
